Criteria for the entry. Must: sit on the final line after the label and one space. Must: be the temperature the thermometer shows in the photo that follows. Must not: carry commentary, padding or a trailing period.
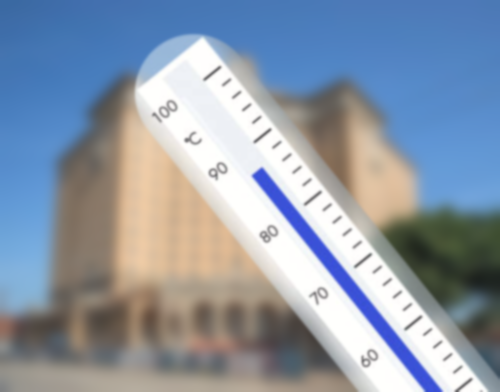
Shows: 87 °C
